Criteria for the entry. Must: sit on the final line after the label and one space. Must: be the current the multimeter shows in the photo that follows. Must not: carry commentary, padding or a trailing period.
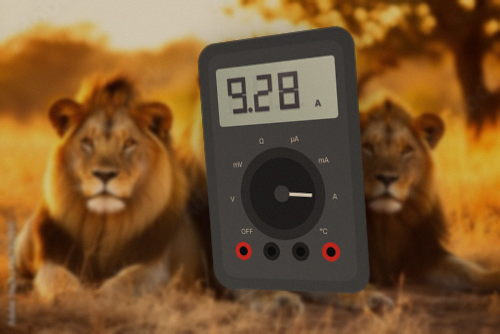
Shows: 9.28 A
